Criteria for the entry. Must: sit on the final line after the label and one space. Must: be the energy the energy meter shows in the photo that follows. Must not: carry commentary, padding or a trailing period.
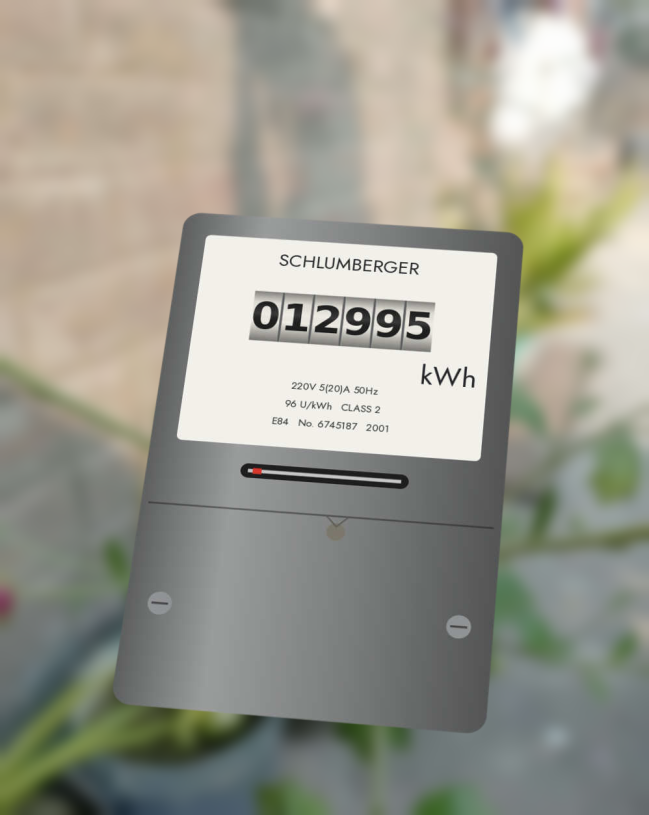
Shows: 12995 kWh
